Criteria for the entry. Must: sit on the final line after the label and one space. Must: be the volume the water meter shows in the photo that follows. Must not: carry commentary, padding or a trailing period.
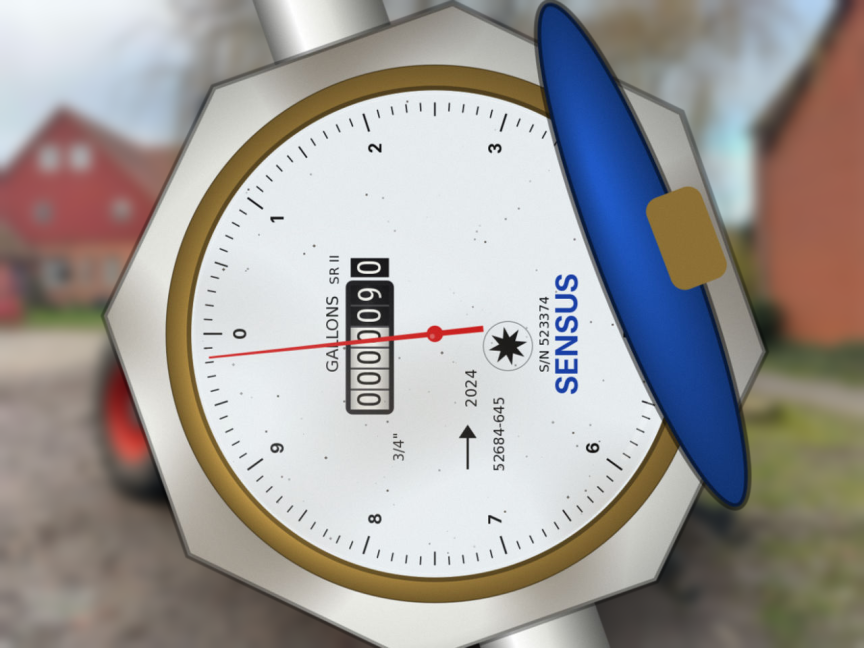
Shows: 89.8 gal
